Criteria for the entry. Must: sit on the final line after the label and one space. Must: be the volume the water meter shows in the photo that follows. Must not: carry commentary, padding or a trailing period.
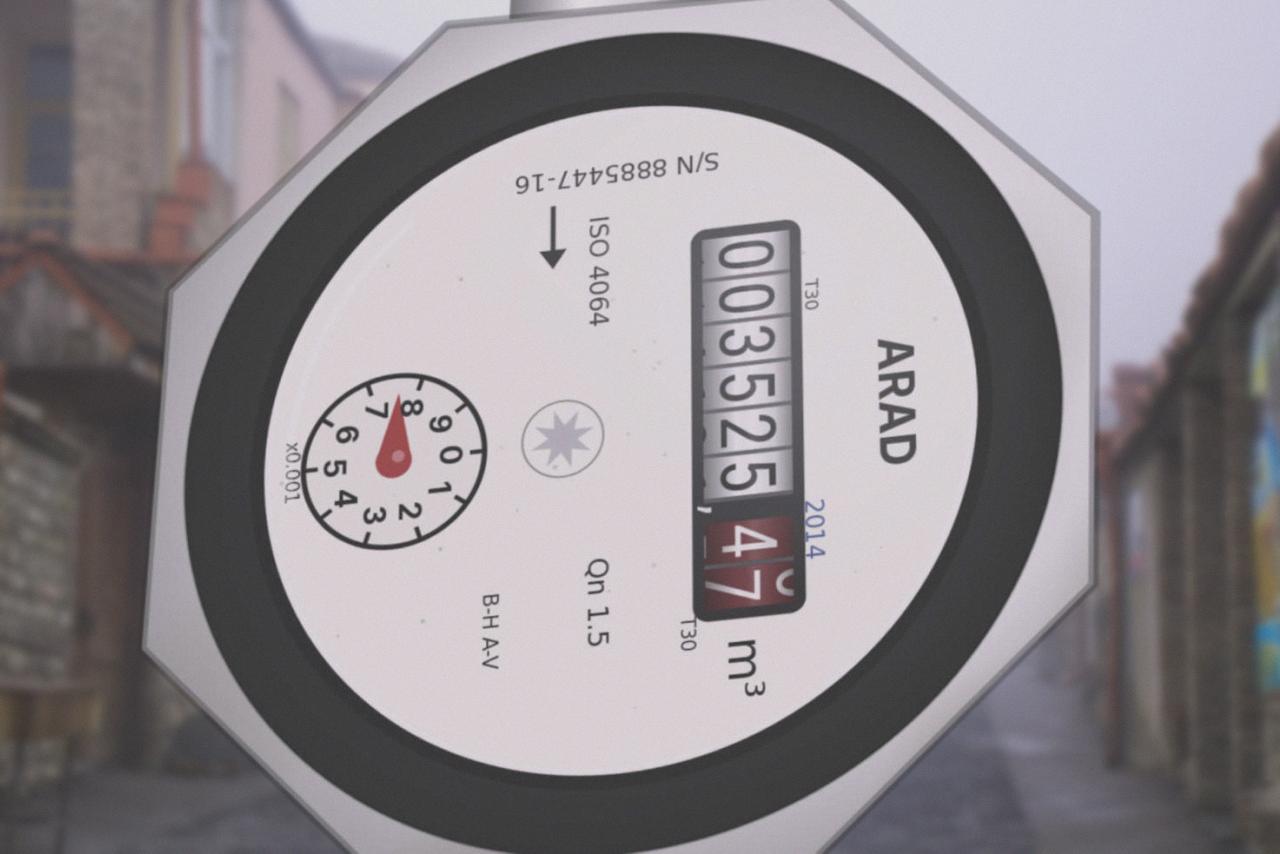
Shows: 3525.467 m³
